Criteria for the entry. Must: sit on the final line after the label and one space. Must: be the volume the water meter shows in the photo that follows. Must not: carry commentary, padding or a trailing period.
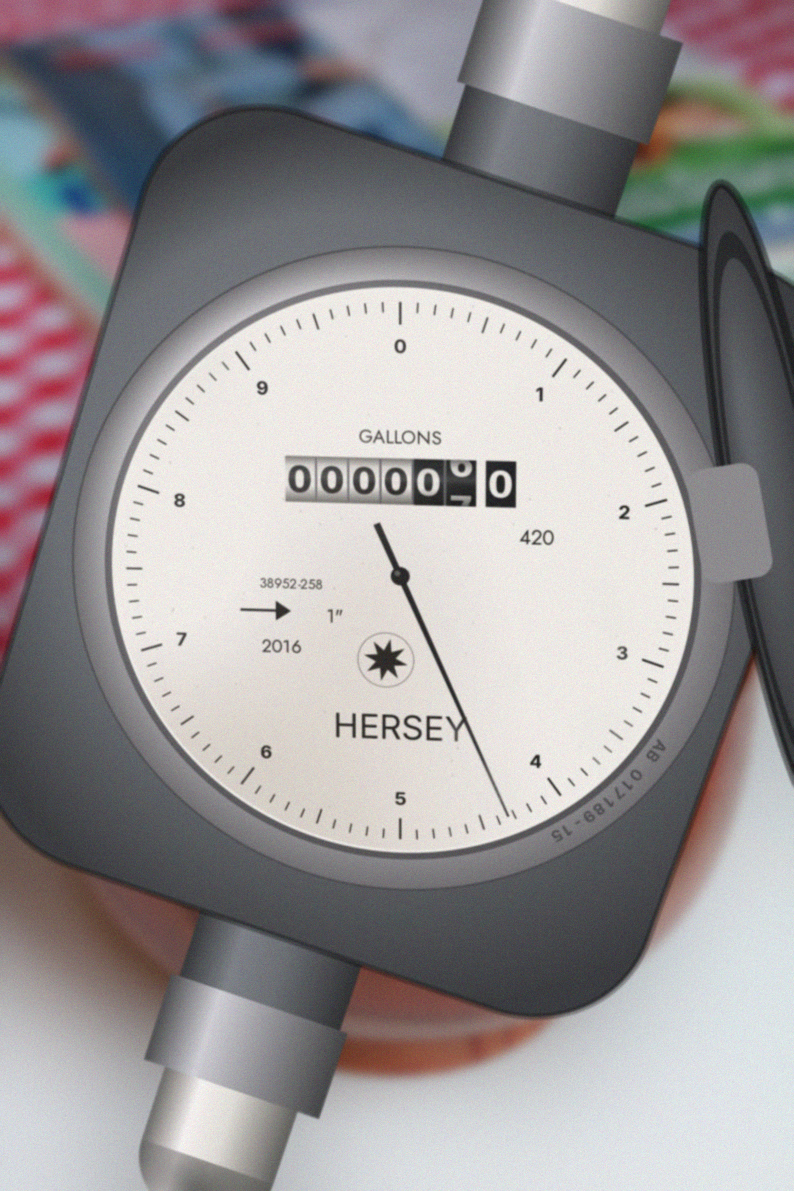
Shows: 64.3 gal
